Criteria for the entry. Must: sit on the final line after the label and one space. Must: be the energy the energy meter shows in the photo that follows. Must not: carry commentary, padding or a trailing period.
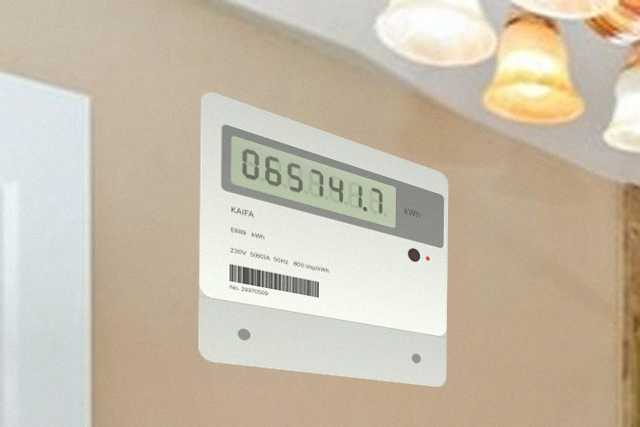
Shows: 65741.7 kWh
